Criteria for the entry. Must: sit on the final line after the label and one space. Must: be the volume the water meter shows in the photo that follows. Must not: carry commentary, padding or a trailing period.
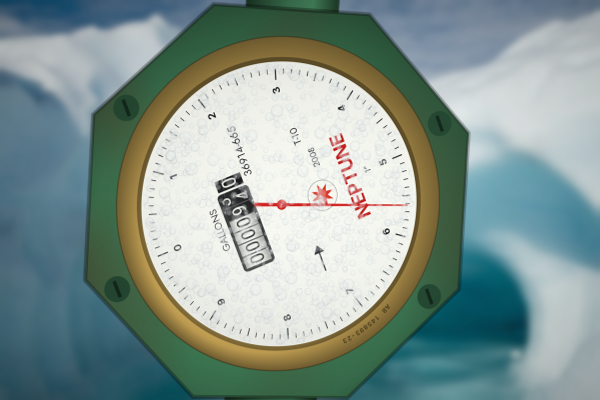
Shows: 935.6 gal
